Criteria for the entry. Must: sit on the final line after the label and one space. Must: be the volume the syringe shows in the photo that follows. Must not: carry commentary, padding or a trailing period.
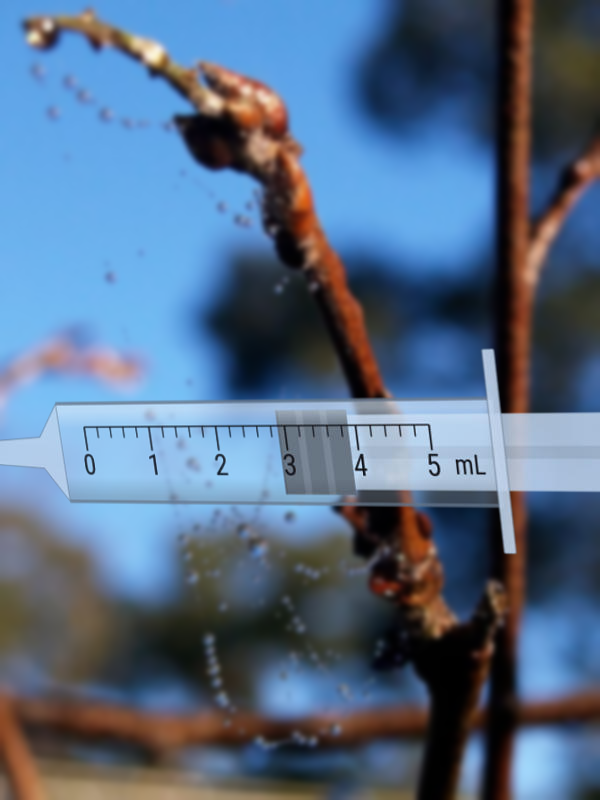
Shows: 2.9 mL
